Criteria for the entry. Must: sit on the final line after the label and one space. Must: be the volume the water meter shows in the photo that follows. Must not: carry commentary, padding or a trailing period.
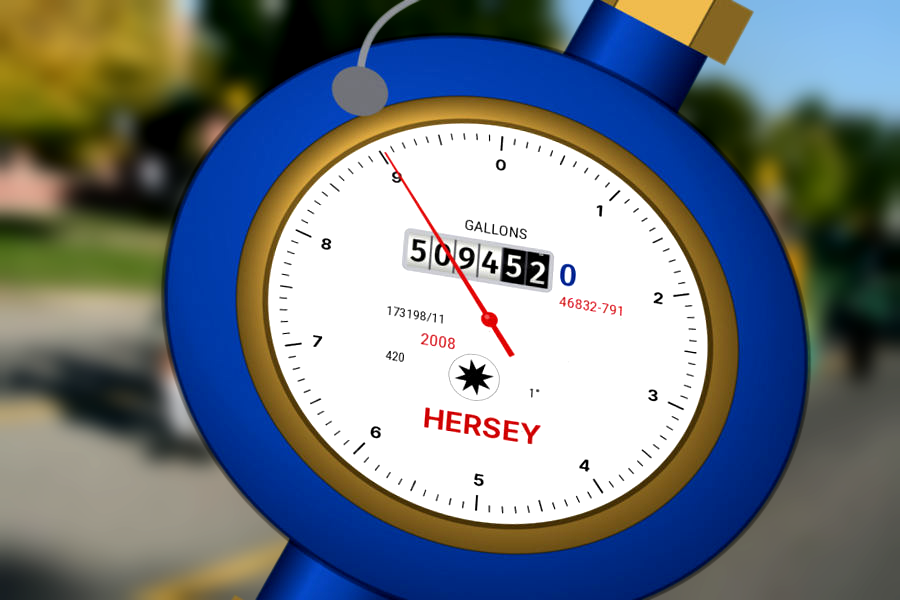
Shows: 5094519.0 gal
